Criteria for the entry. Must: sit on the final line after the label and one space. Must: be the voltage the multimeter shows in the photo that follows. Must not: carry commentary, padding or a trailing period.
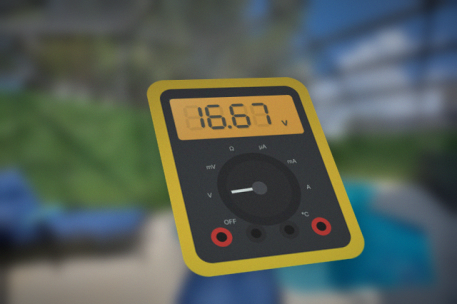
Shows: 16.67 V
